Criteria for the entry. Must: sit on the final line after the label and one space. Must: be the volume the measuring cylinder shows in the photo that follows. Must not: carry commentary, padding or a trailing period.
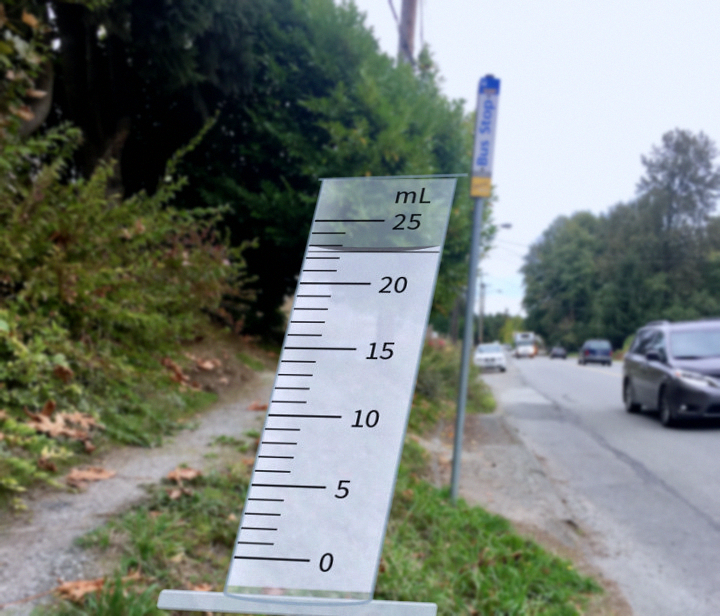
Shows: 22.5 mL
